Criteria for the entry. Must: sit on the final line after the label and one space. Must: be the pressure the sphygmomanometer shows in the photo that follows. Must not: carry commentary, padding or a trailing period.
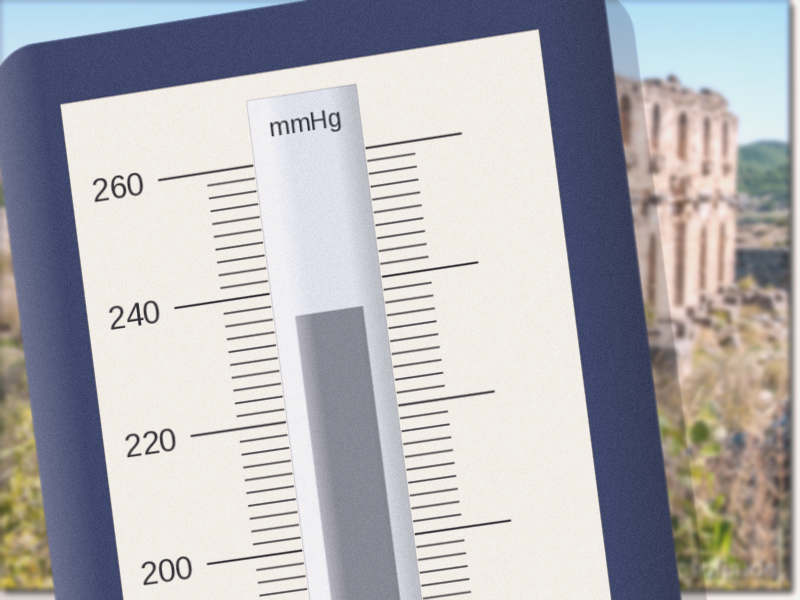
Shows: 236 mmHg
